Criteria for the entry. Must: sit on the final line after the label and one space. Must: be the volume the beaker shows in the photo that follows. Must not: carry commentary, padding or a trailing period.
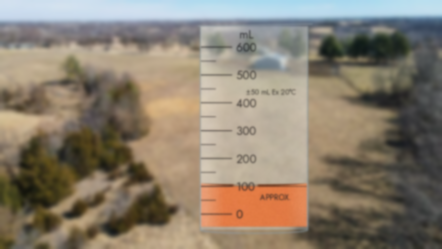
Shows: 100 mL
